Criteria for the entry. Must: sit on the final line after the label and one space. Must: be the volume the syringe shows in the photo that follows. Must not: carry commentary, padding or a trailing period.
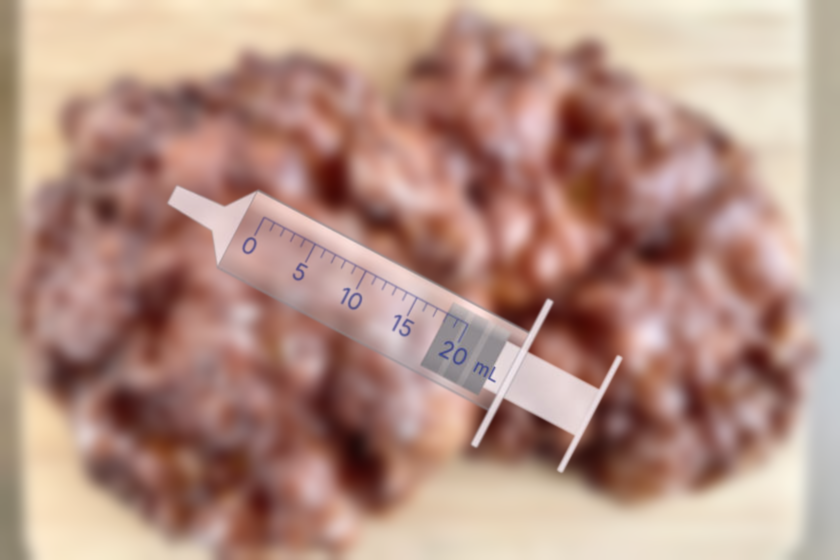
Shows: 18 mL
